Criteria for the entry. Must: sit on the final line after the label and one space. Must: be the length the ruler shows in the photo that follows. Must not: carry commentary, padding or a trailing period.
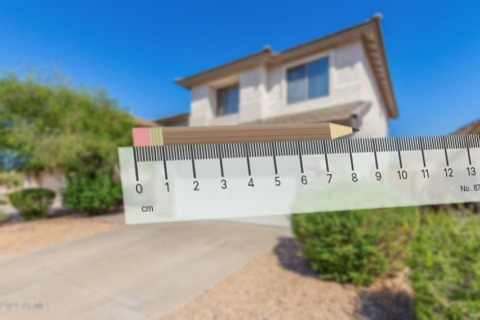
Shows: 8.5 cm
